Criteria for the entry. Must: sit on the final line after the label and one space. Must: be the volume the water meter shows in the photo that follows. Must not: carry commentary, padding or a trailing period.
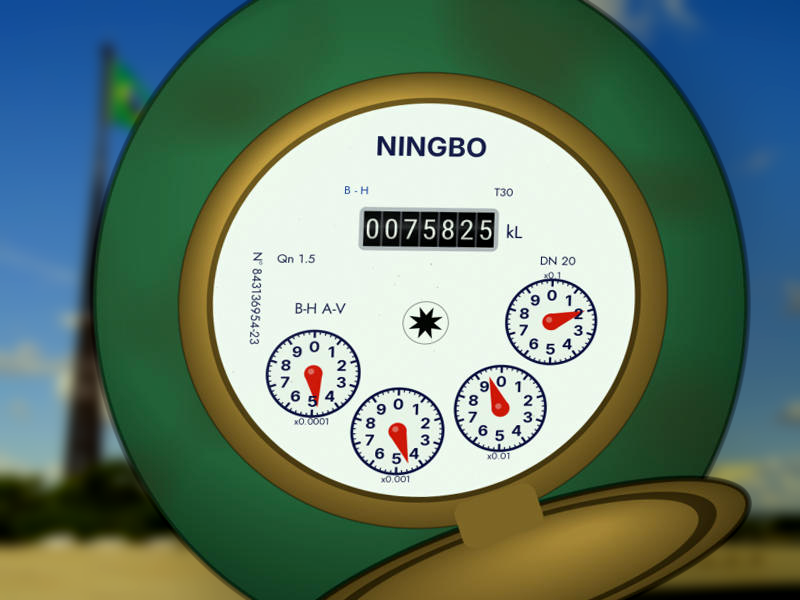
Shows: 75825.1944 kL
